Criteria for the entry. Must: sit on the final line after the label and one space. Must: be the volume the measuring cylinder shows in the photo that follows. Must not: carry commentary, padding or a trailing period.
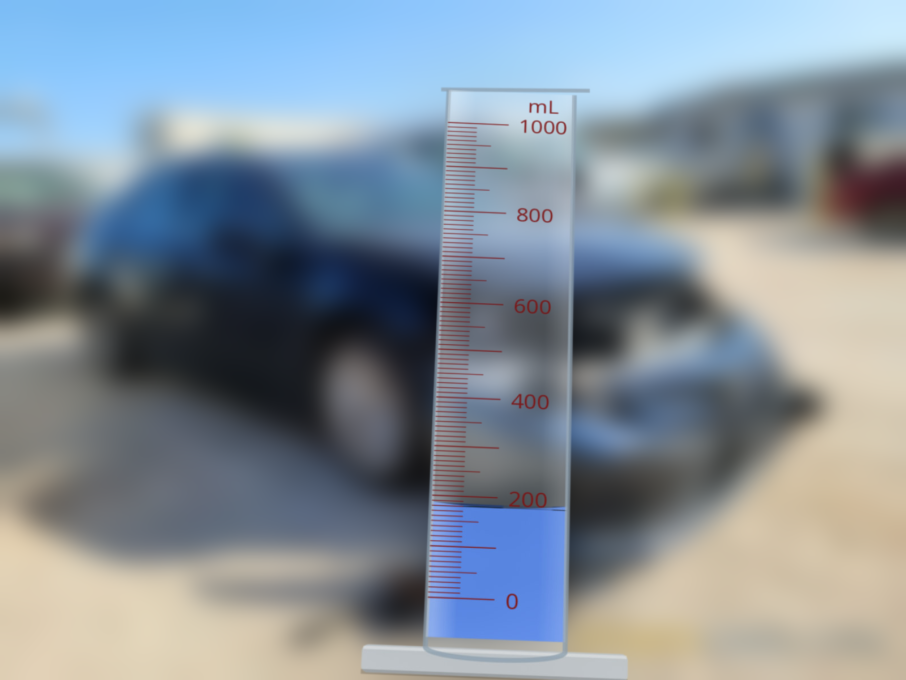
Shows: 180 mL
